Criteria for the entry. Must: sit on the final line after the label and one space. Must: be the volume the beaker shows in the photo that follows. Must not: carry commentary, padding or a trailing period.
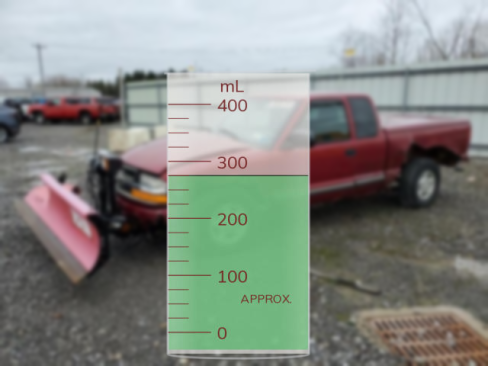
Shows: 275 mL
